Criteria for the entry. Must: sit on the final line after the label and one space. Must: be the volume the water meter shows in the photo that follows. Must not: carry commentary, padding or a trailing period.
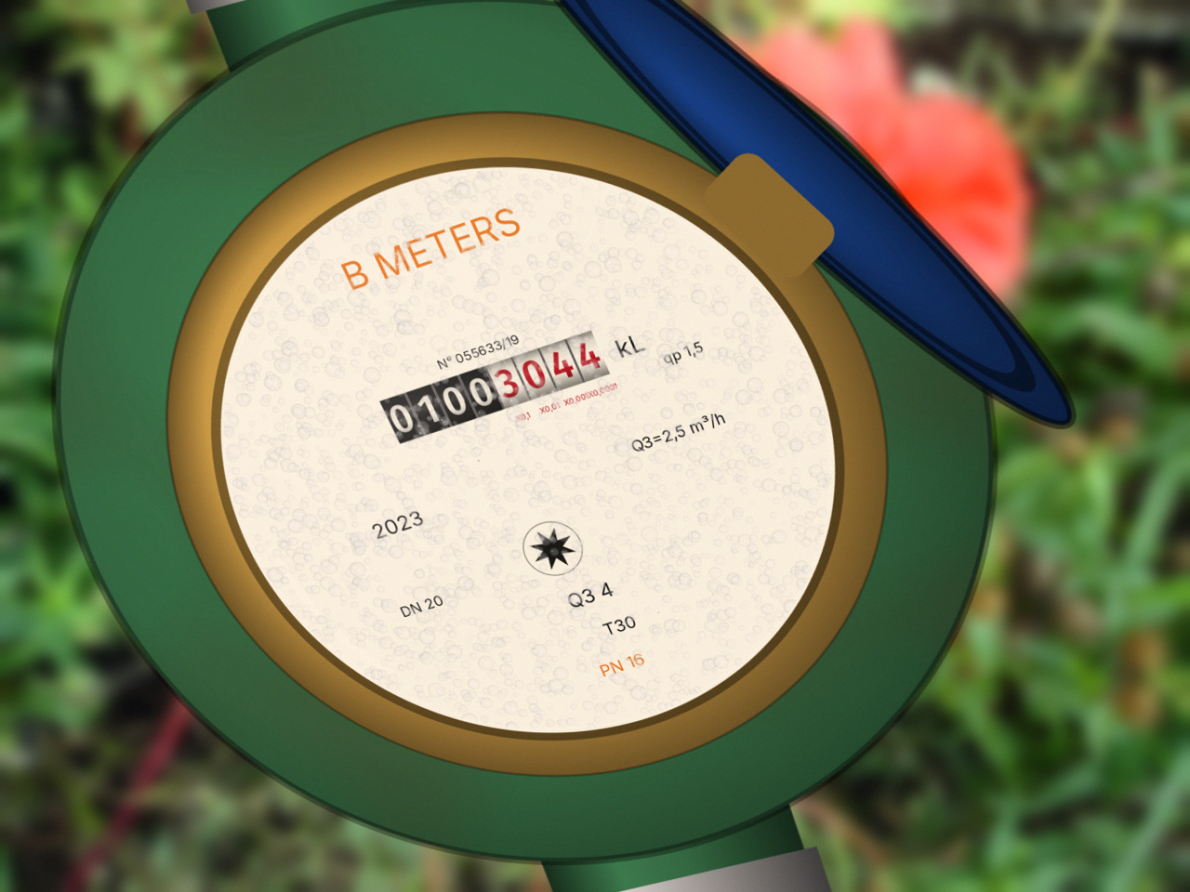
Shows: 100.3044 kL
